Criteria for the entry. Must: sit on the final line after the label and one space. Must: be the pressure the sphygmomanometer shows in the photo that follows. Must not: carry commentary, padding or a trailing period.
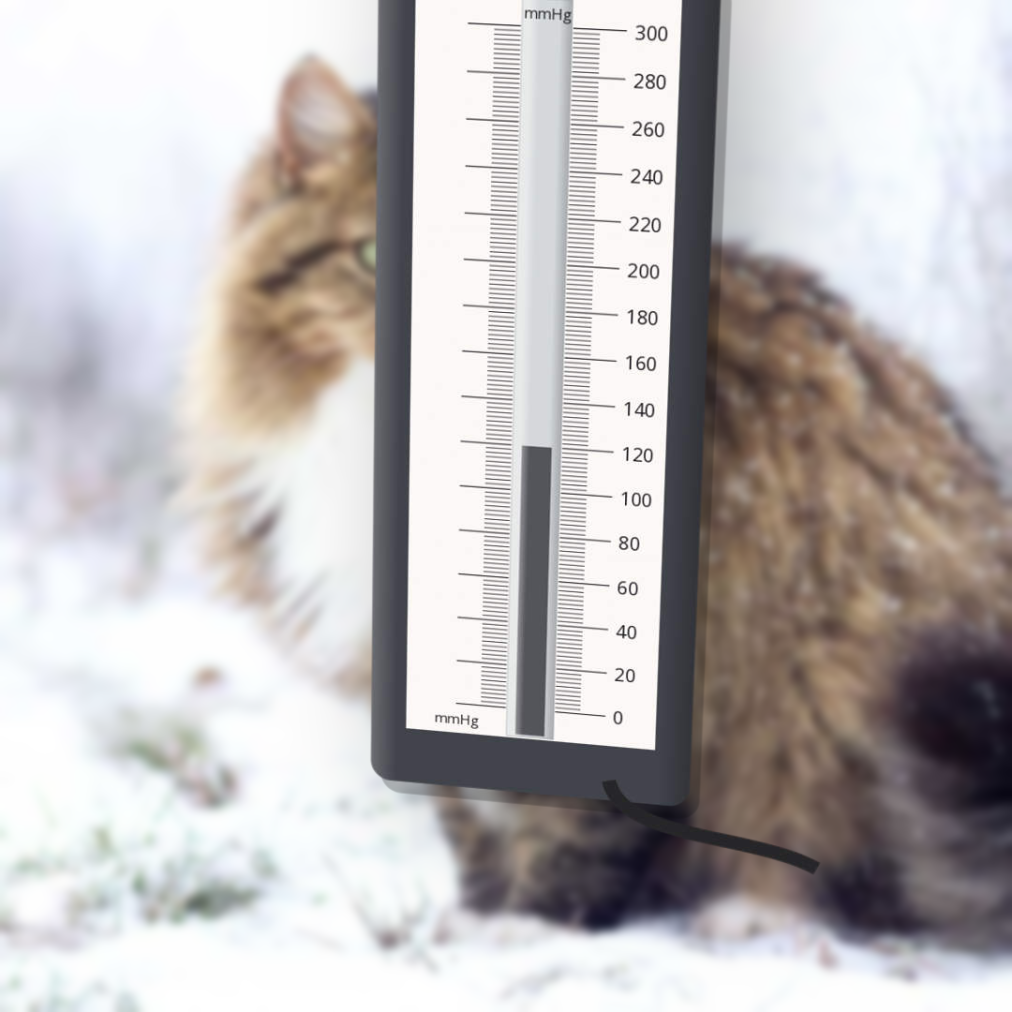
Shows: 120 mmHg
